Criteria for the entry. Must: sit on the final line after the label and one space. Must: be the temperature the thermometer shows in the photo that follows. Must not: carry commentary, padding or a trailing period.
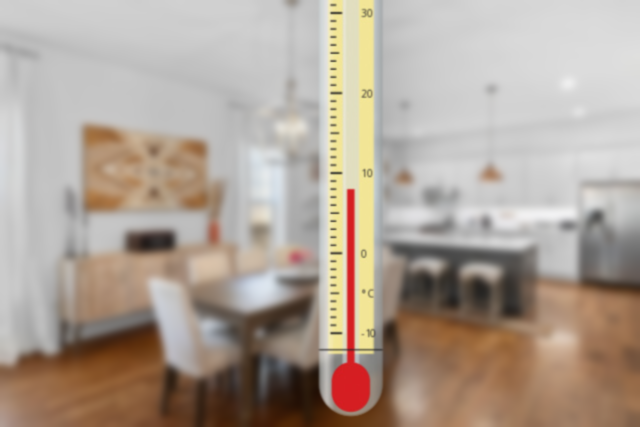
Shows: 8 °C
